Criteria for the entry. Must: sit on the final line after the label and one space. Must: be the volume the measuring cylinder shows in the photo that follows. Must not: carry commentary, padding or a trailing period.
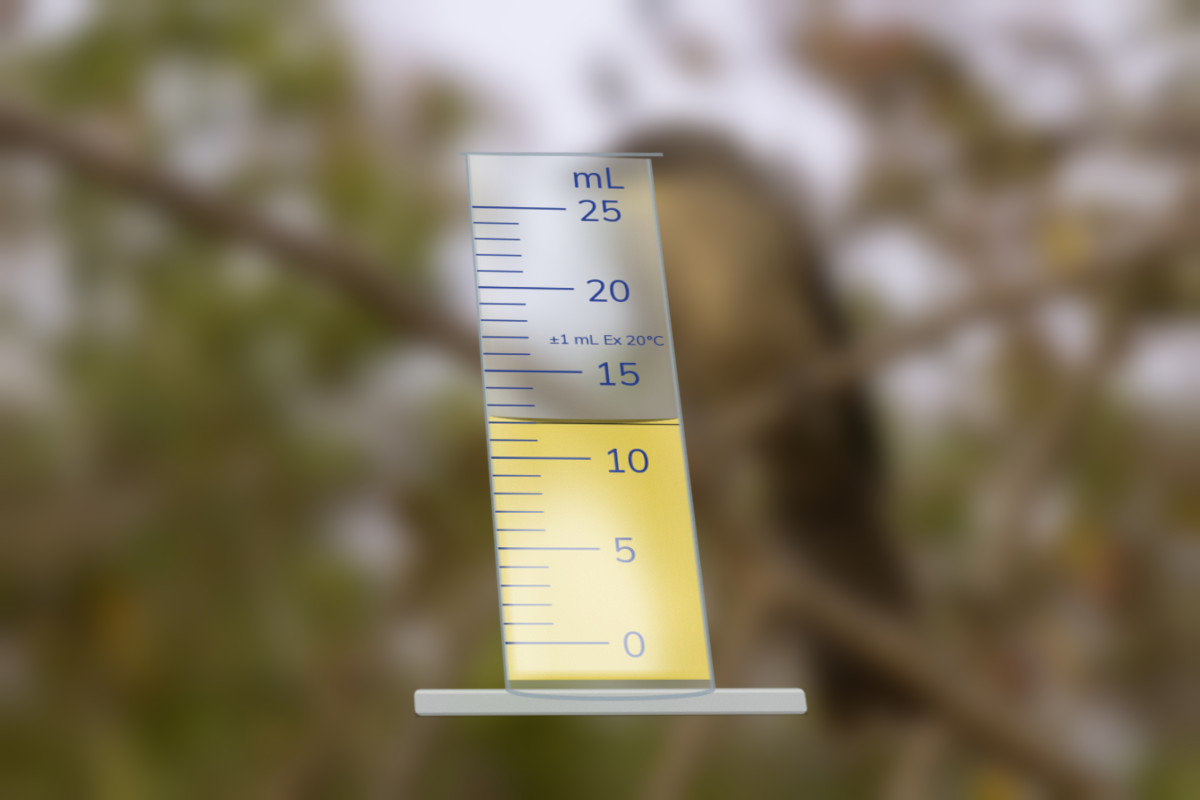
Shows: 12 mL
